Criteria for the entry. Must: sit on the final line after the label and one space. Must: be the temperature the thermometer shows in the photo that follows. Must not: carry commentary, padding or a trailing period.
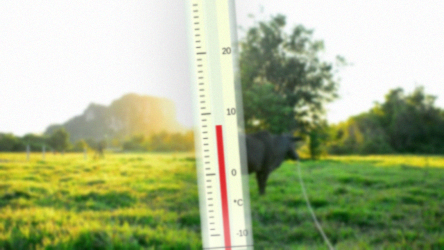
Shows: 8 °C
